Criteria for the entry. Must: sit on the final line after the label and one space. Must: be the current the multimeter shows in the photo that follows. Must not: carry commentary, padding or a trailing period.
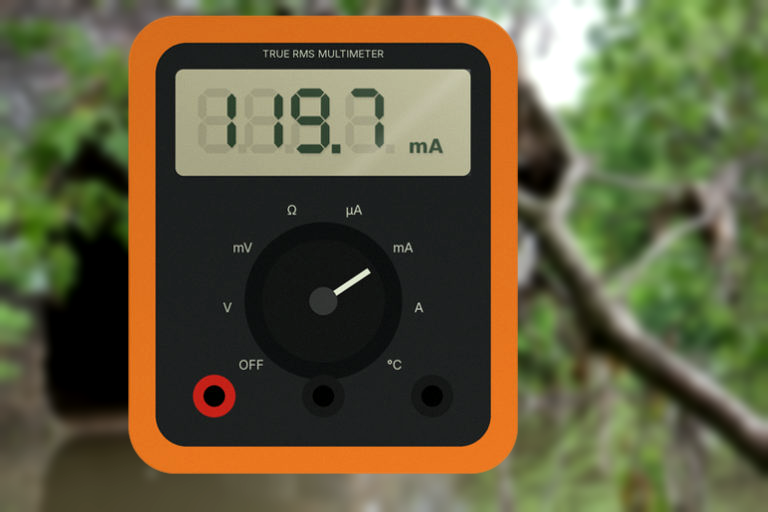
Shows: 119.7 mA
